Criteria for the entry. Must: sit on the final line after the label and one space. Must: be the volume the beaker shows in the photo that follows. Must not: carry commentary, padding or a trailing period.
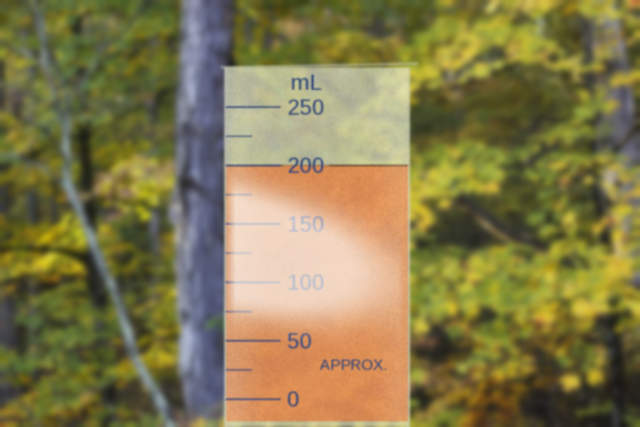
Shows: 200 mL
